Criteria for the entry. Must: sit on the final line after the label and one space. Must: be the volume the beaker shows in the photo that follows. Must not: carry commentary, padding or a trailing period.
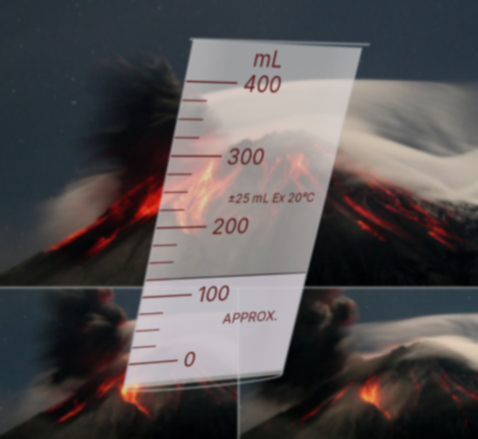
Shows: 125 mL
